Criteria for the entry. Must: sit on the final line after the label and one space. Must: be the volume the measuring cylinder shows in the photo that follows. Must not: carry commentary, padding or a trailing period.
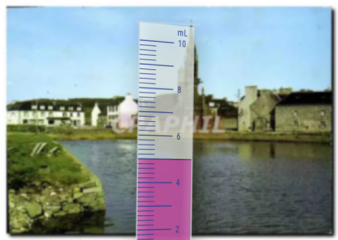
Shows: 5 mL
